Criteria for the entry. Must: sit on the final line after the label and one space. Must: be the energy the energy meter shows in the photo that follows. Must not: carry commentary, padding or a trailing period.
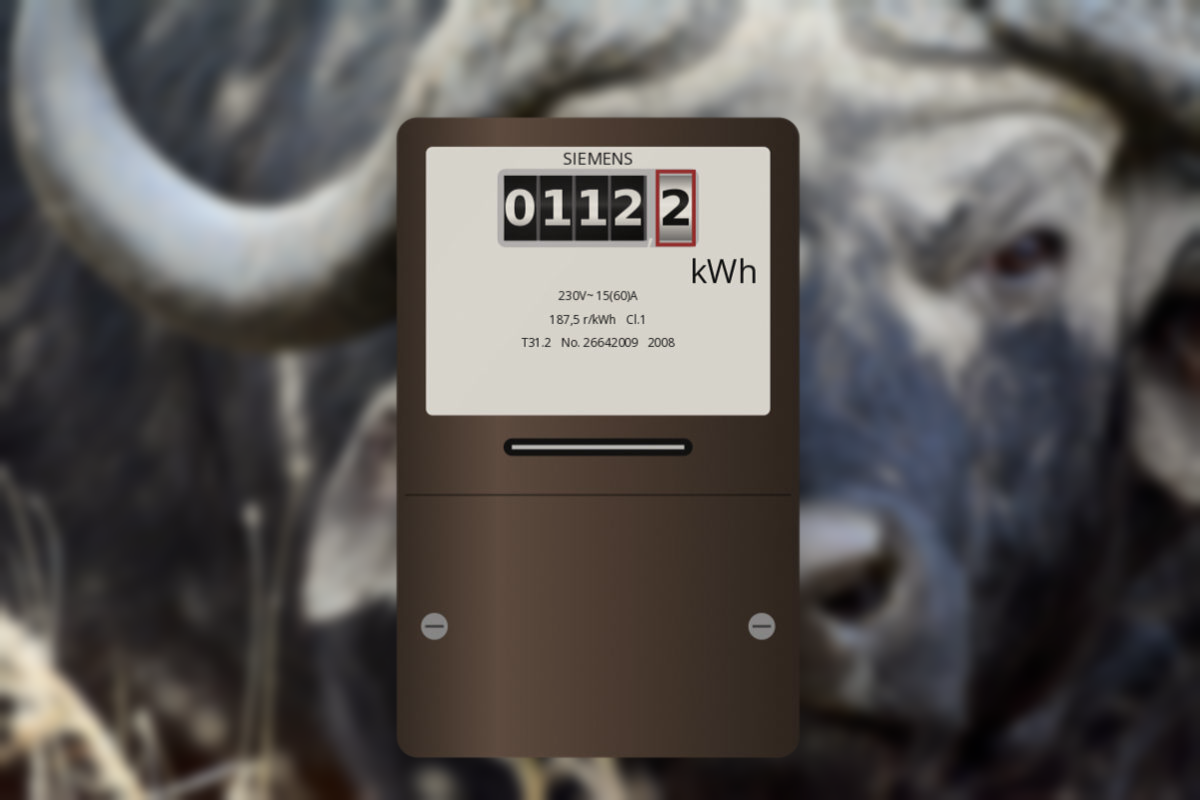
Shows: 112.2 kWh
